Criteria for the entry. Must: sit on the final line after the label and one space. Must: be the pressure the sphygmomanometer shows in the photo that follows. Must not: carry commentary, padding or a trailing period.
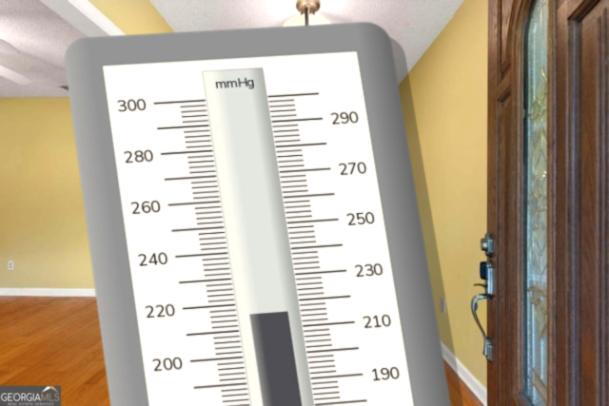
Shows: 216 mmHg
